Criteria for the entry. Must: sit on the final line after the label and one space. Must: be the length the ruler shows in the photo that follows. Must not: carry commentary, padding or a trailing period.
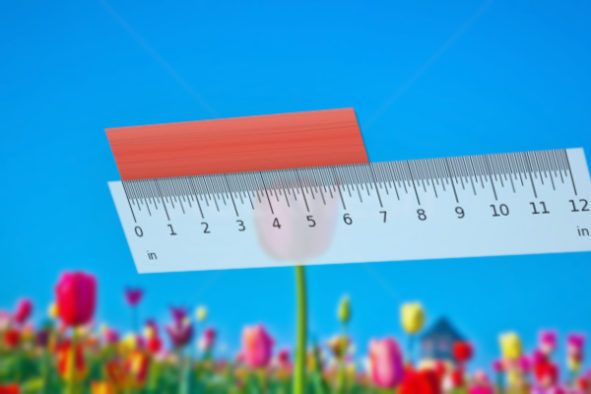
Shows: 7 in
